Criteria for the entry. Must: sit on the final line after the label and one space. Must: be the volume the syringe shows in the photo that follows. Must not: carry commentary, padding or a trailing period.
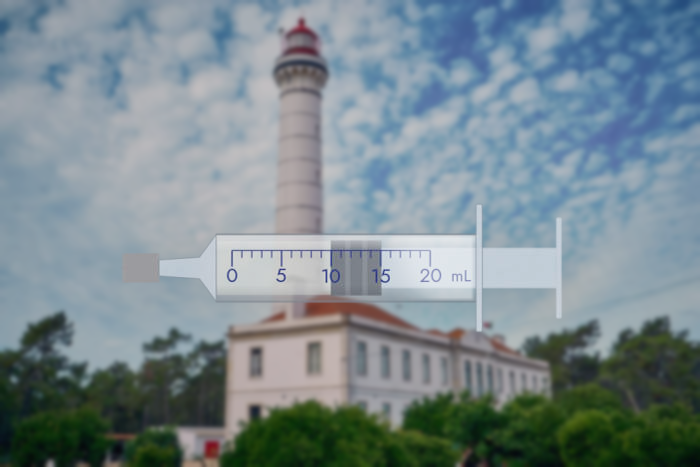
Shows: 10 mL
